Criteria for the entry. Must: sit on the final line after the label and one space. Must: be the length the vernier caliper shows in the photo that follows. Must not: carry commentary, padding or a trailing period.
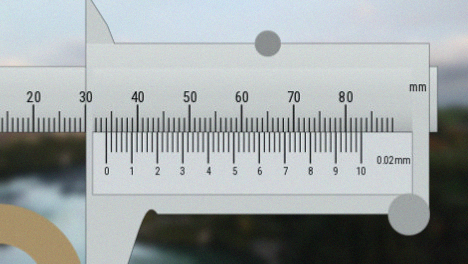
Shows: 34.0 mm
